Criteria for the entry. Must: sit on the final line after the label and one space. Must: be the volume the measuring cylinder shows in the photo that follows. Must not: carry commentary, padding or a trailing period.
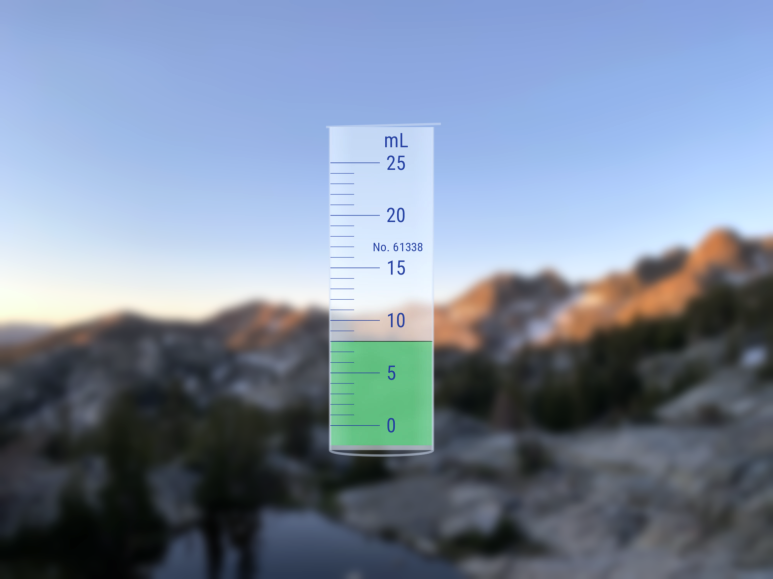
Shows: 8 mL
